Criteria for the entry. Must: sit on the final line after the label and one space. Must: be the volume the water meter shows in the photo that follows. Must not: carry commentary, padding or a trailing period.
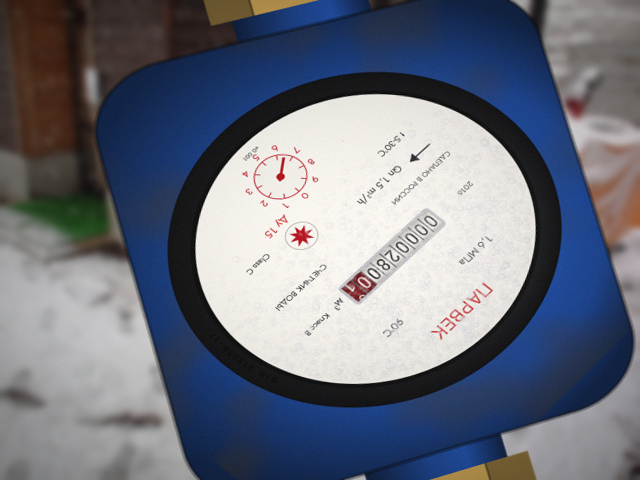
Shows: 280.006 m³
